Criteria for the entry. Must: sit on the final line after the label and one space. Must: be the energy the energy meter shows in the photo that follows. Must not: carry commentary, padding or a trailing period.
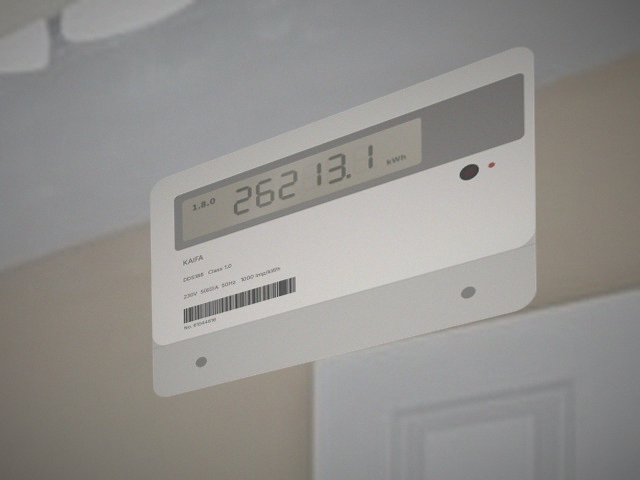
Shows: 26213.1 kWh
